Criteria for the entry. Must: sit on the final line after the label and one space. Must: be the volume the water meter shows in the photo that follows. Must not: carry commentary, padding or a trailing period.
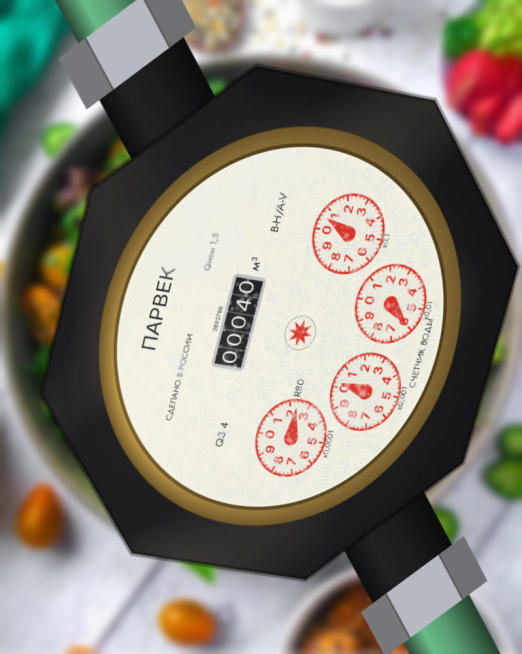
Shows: 40.0602 m³
